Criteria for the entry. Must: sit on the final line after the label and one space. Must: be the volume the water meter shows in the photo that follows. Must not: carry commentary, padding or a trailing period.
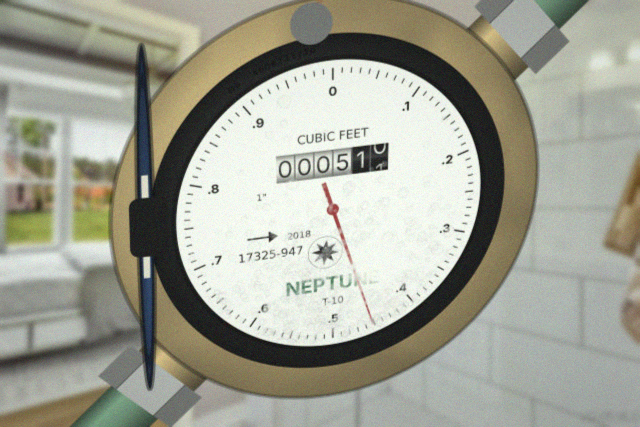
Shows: 510.45 ft³
